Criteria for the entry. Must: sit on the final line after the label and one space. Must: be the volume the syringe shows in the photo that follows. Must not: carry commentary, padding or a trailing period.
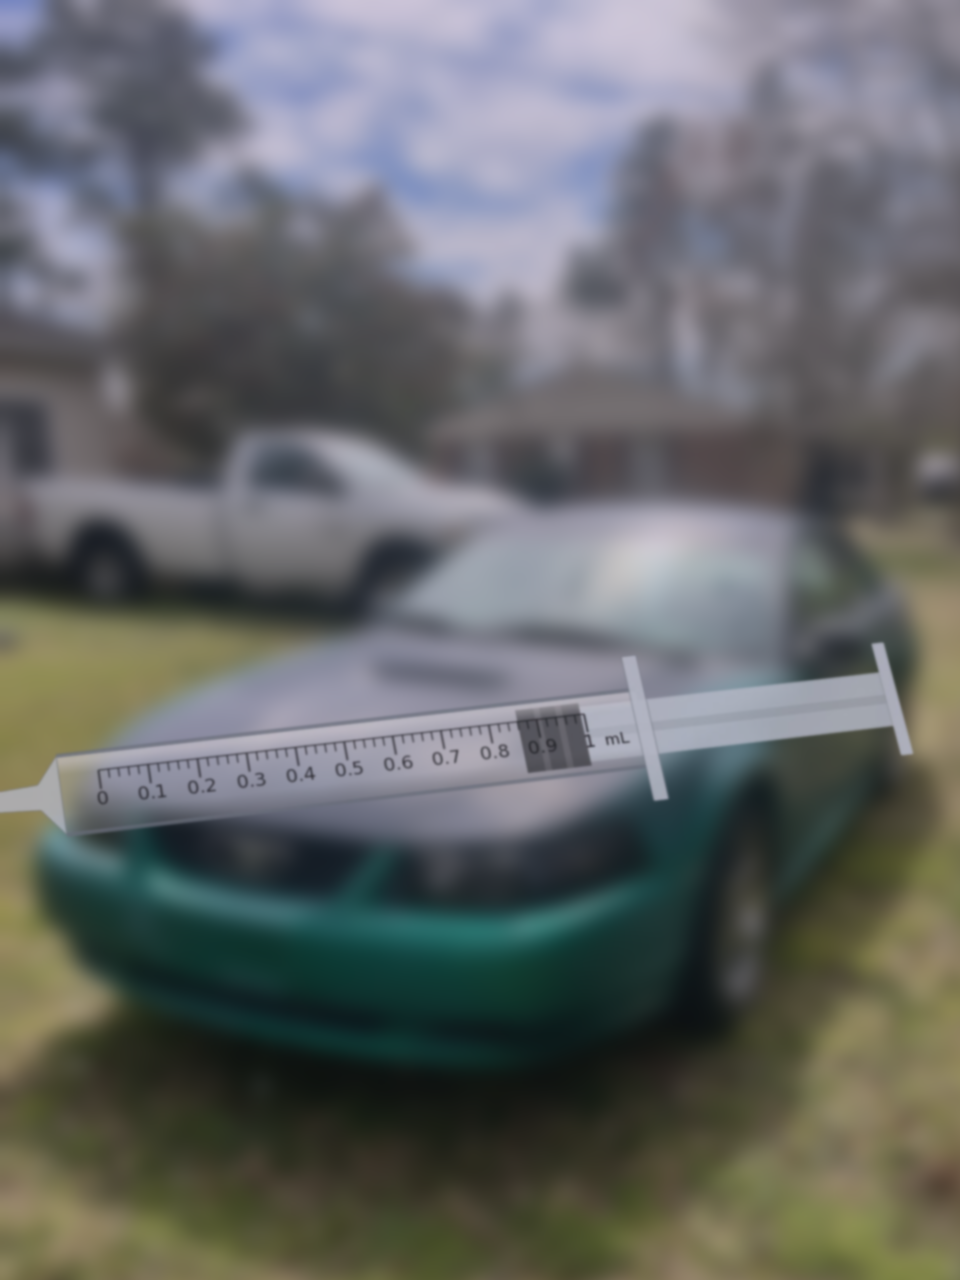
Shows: 0.86 mL
